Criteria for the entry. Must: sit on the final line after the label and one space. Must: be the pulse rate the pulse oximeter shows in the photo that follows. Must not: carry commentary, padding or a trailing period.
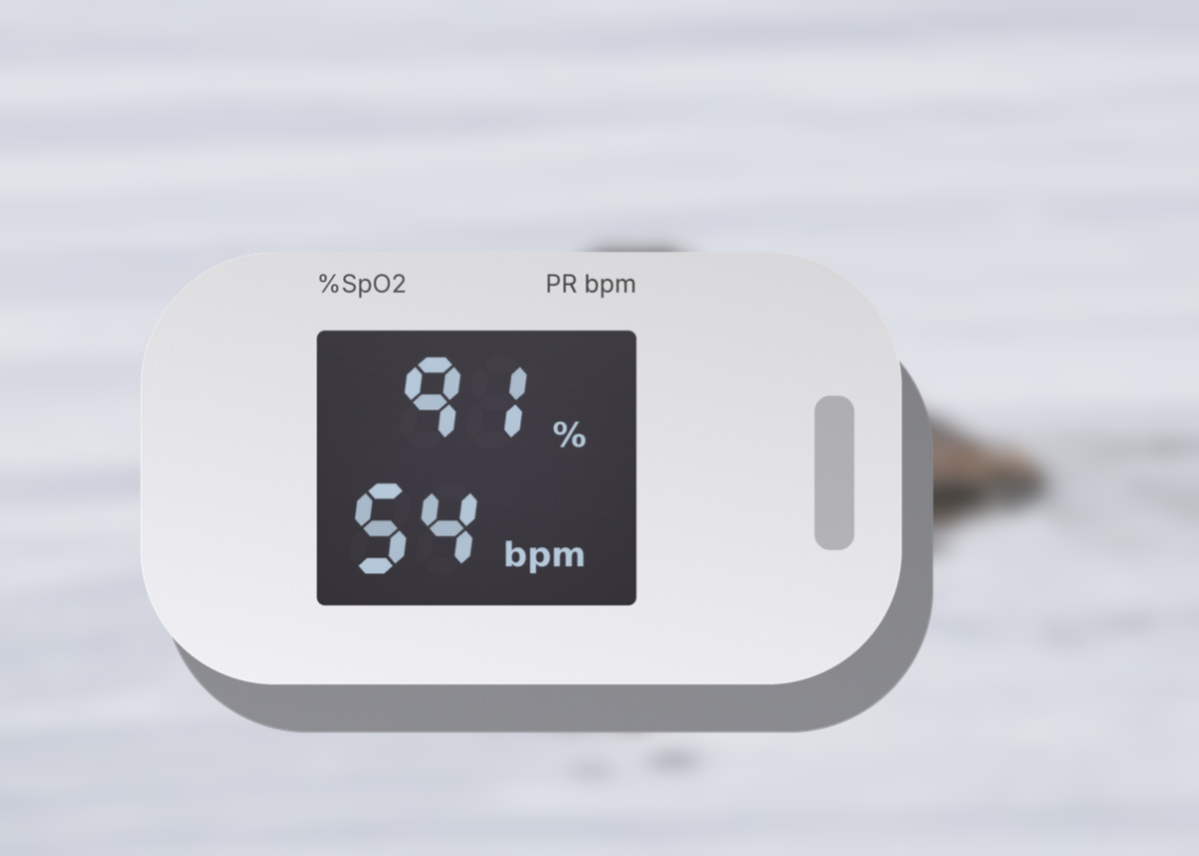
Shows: 54 bpm
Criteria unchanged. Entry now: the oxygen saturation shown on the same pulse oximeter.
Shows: 91 %
